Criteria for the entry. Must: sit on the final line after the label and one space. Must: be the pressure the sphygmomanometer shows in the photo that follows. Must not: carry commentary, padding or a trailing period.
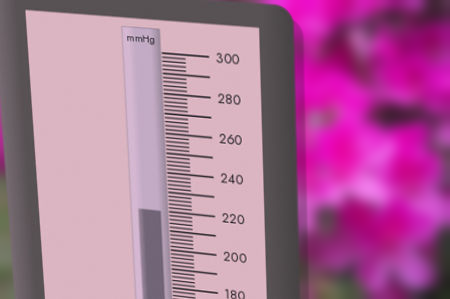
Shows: 220 mmHg
